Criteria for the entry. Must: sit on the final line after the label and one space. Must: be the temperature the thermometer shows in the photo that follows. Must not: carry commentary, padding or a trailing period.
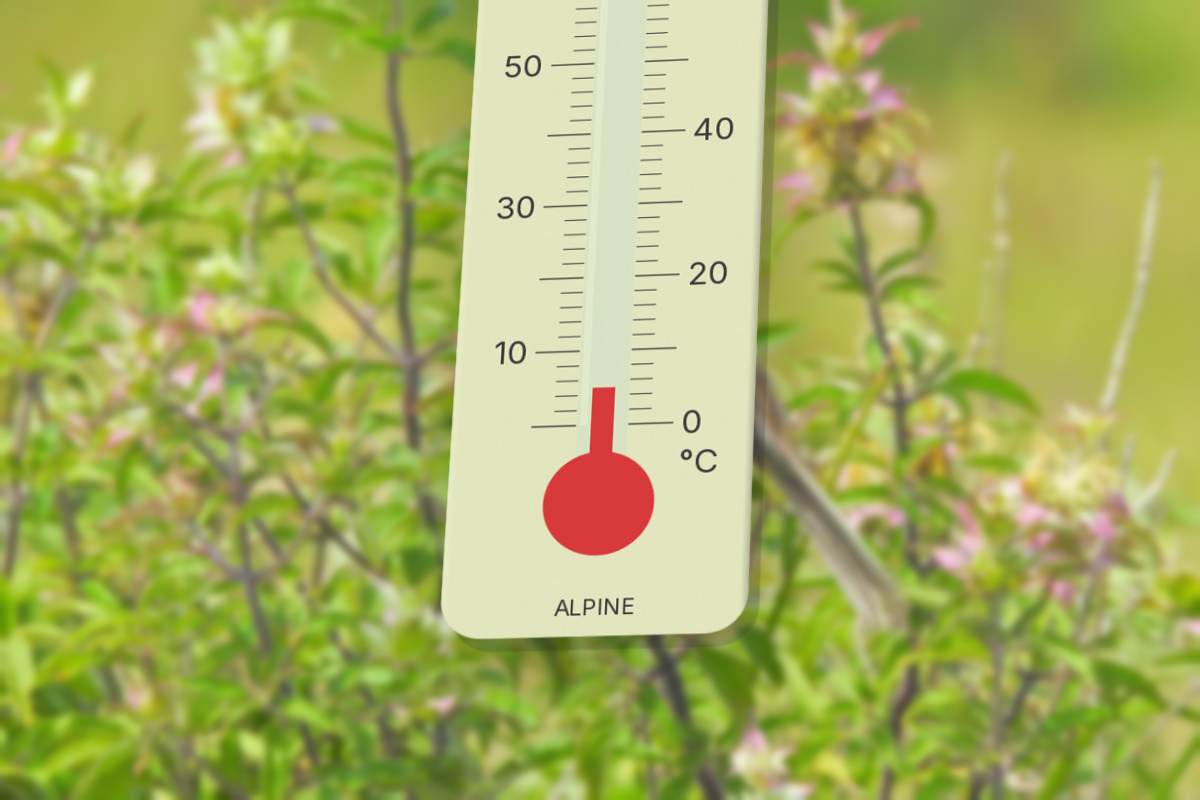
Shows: 5 °C
